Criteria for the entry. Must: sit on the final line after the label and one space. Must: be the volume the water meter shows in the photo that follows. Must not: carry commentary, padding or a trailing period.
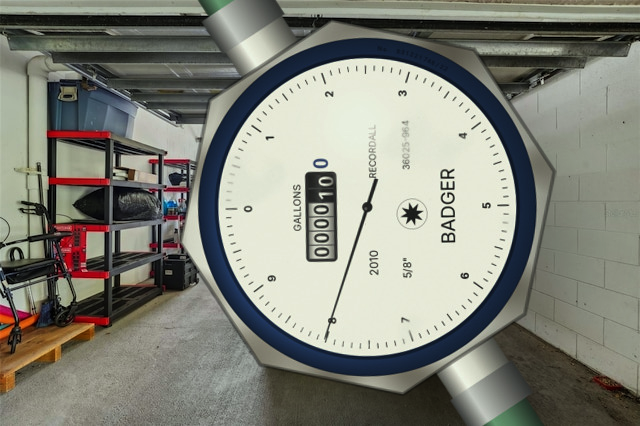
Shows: 98.0 gal
